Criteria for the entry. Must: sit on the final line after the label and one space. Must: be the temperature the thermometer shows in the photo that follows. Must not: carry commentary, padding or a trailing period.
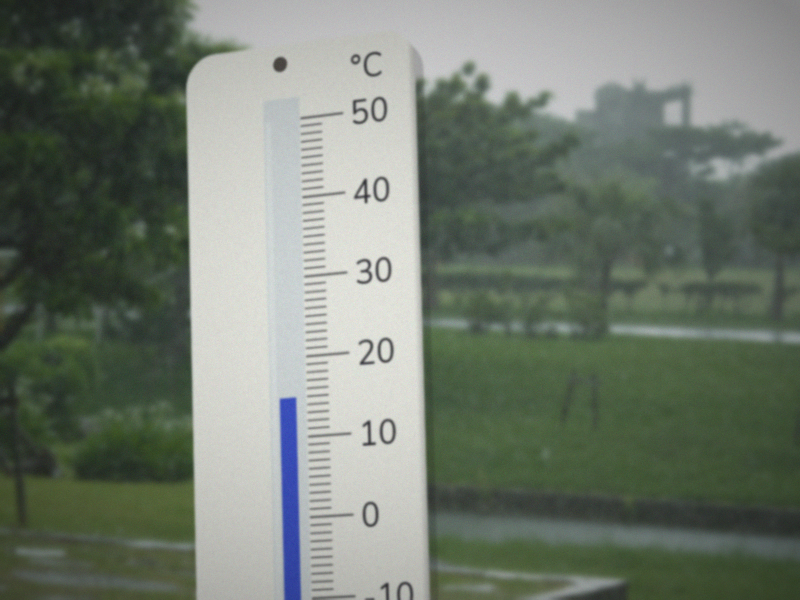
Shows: 15 °C
